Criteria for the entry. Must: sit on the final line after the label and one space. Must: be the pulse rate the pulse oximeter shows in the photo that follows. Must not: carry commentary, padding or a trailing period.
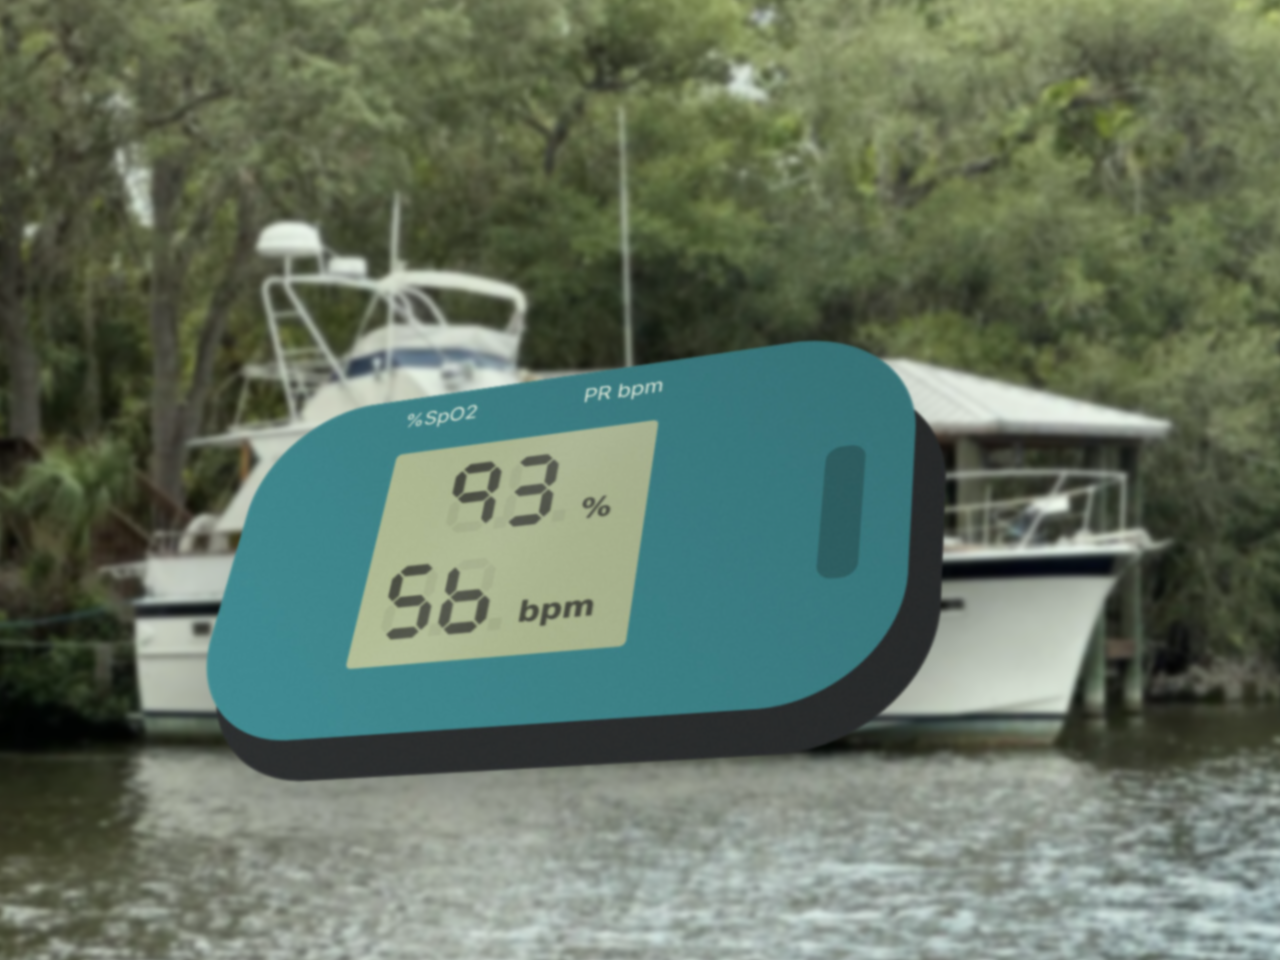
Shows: 56 bpm
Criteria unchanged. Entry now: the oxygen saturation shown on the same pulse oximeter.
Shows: 93 %
